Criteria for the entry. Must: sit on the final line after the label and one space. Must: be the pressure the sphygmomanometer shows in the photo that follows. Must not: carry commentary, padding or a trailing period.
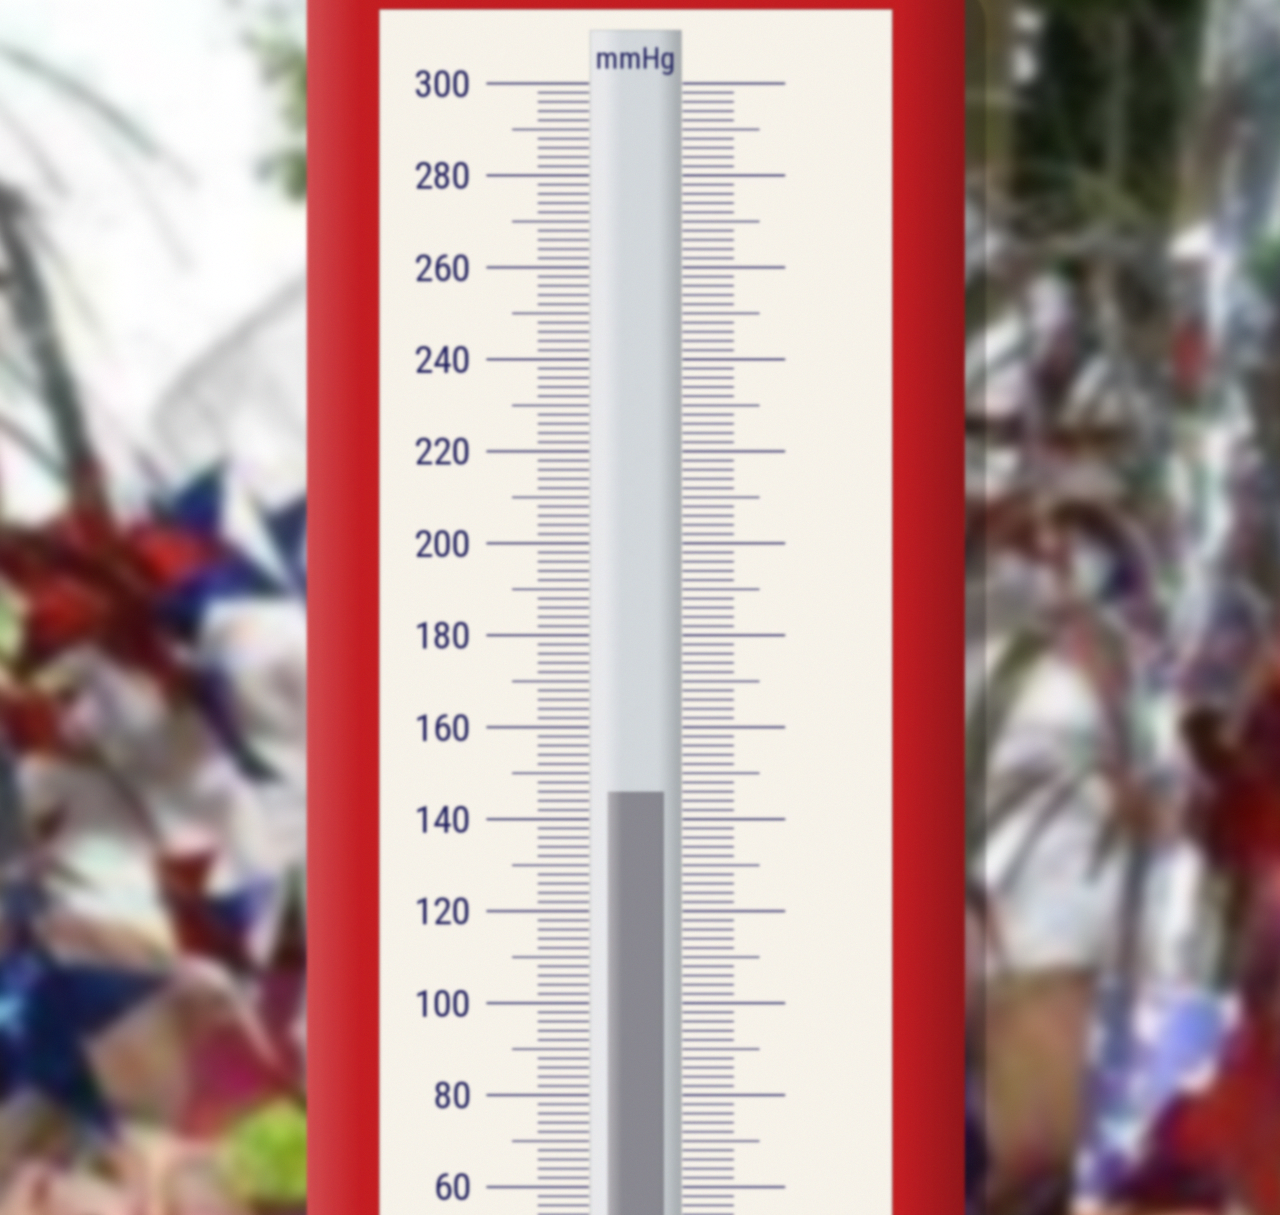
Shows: 146 mmHg
